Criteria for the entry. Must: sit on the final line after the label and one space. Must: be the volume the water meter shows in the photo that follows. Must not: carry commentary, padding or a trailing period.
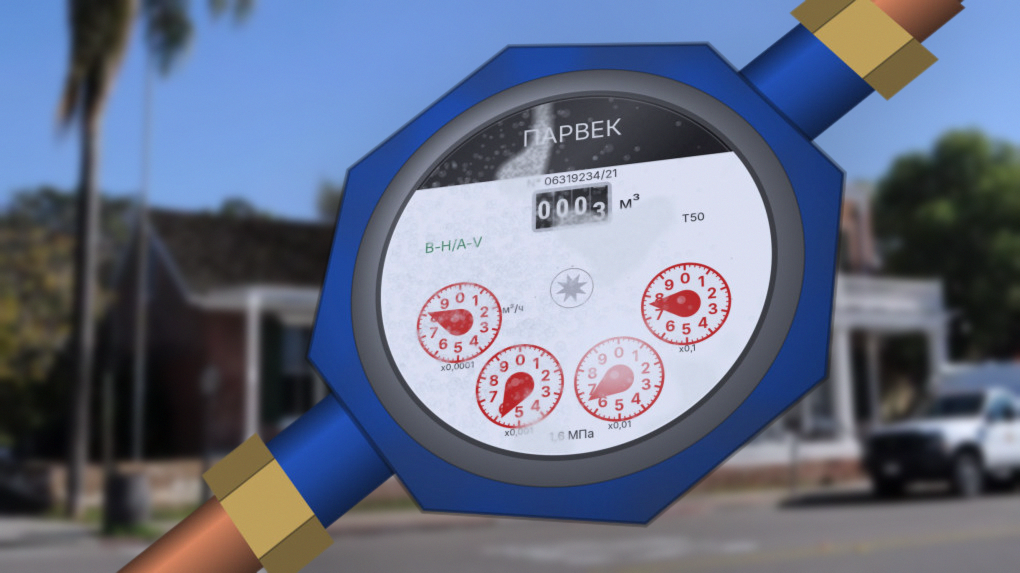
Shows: 2.7658 m³
